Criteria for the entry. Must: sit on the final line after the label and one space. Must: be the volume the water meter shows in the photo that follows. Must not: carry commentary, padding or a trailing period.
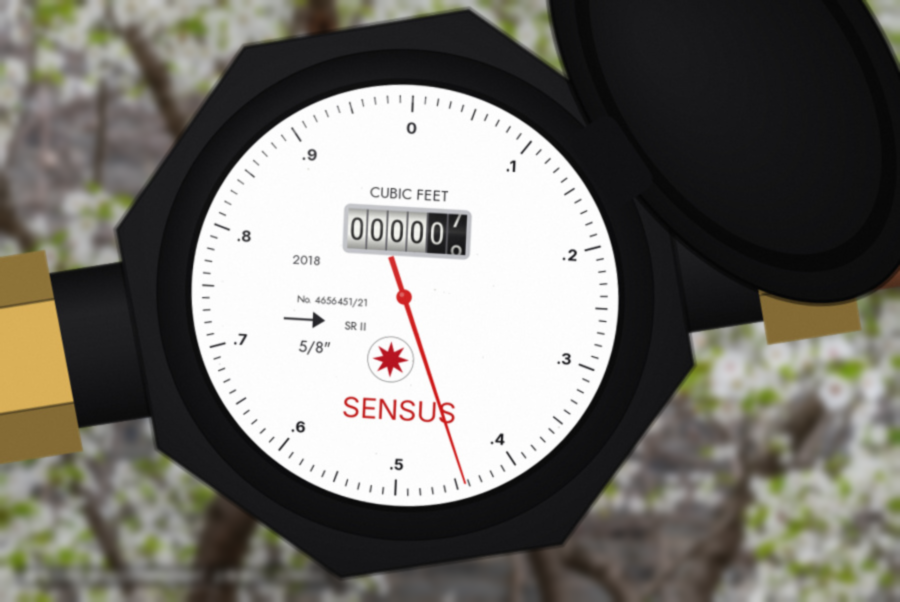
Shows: 7.44 ft³
